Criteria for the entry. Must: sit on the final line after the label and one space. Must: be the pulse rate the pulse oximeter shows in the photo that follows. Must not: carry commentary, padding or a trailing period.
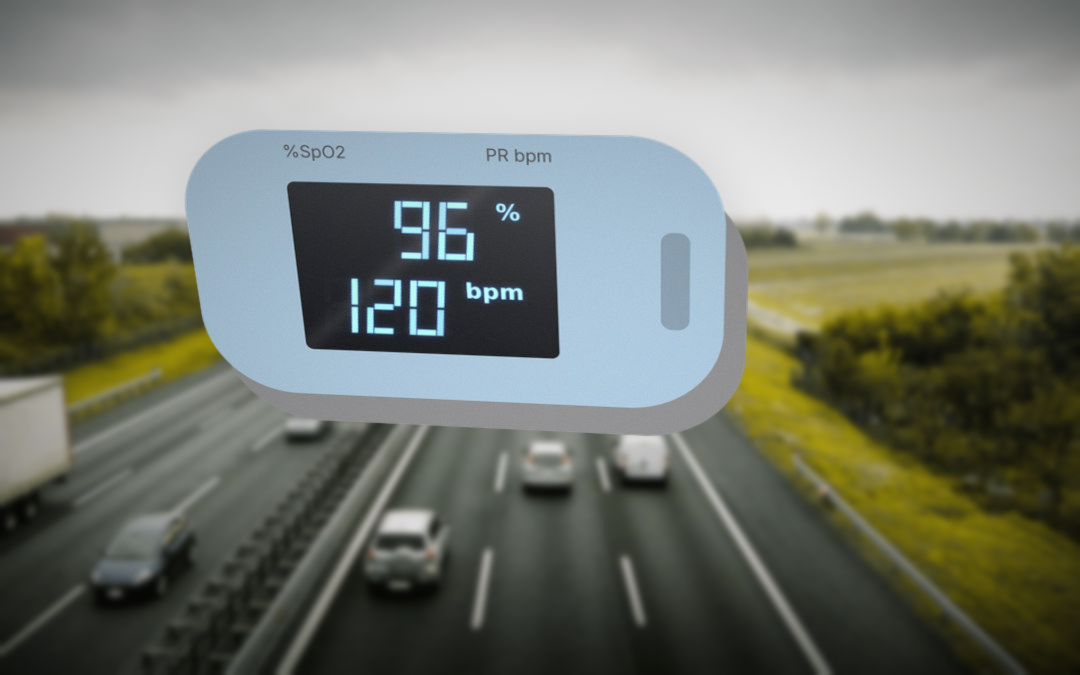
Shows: 120 bpm
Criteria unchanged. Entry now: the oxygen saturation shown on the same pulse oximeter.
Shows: 96 %
